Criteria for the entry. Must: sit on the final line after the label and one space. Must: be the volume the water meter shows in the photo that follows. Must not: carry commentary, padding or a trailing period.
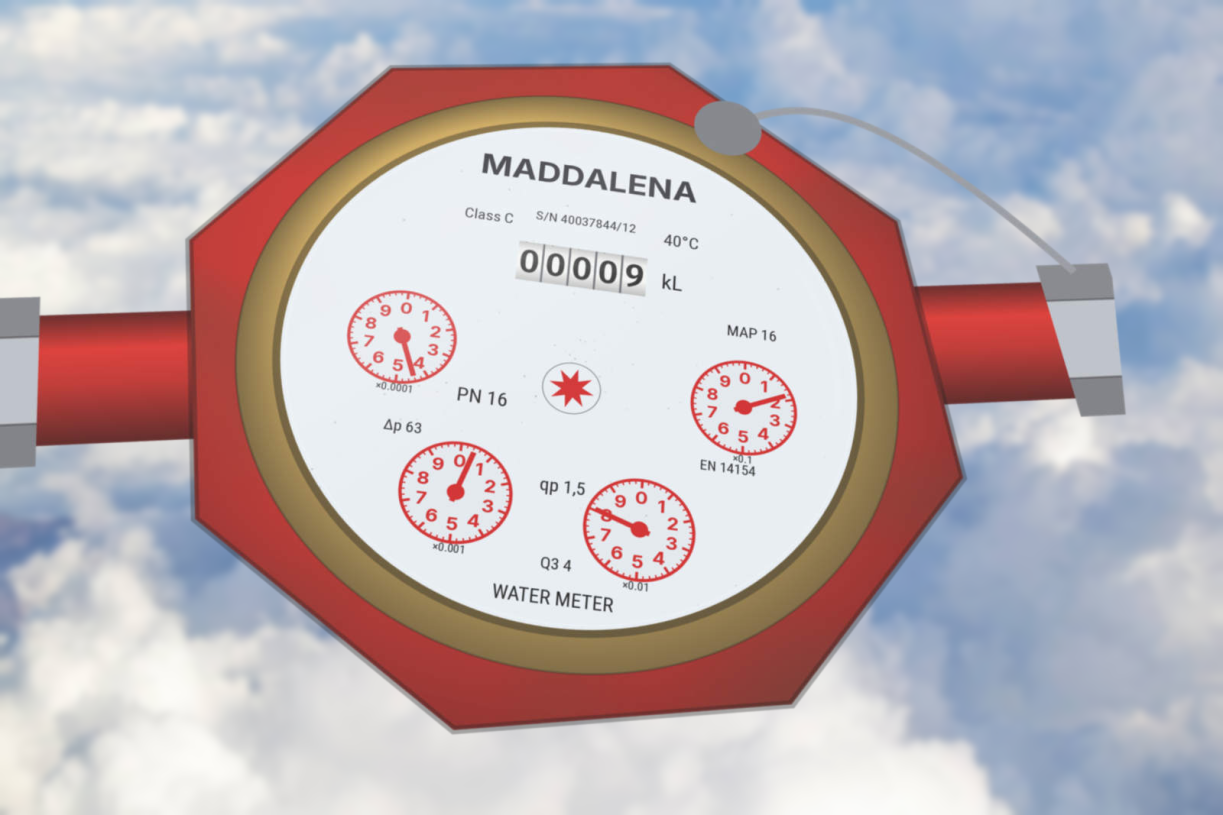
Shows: 9.1804 kL
